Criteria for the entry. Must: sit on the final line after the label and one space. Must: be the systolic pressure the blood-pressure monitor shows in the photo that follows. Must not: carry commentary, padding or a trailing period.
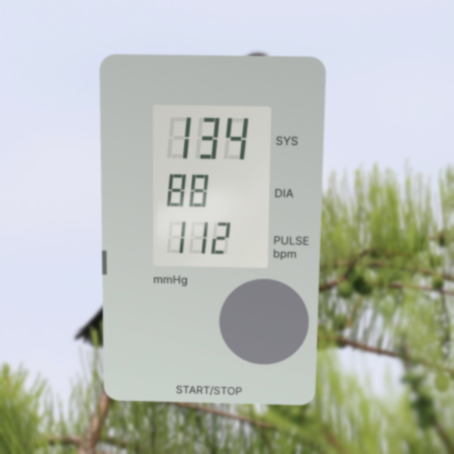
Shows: 134 mmHg
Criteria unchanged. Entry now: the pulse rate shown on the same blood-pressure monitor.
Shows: 112 bpm
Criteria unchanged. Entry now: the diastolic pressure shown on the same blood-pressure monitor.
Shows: 88 mmHg
